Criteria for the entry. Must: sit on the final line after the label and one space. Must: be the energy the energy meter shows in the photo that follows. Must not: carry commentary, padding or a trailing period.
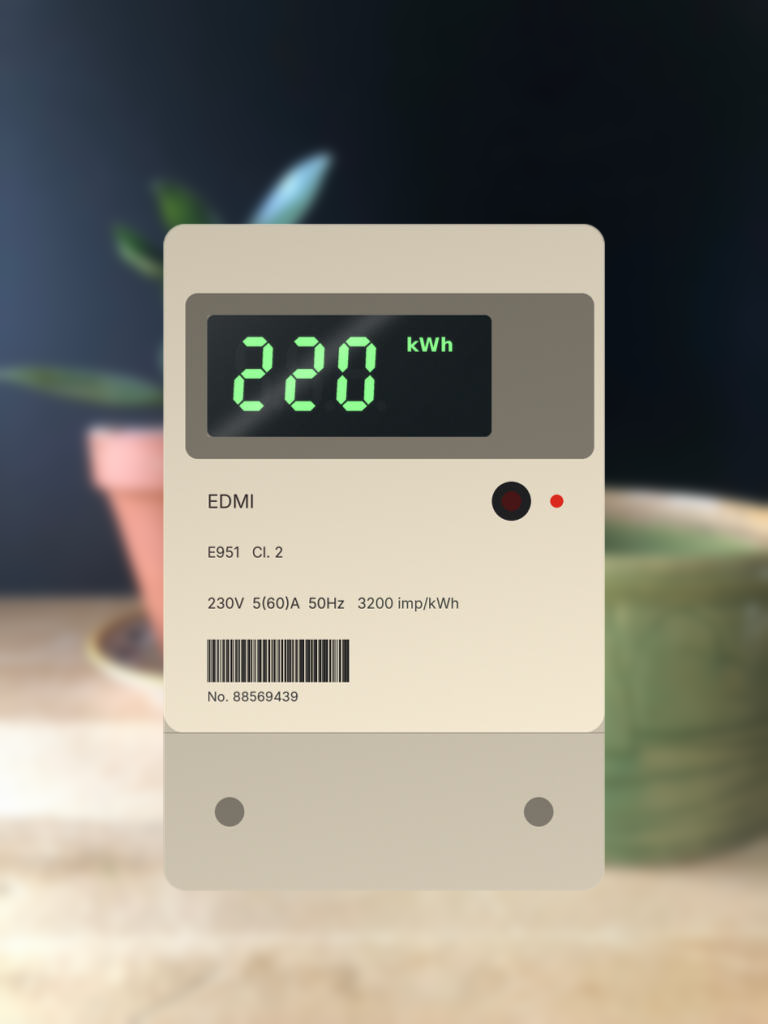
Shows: 220 kWh
